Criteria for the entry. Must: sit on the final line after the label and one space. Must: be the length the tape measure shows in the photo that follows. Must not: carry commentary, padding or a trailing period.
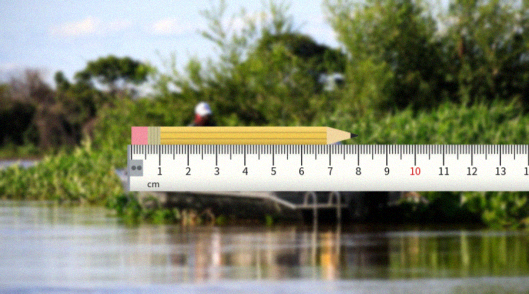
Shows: 8 cm
